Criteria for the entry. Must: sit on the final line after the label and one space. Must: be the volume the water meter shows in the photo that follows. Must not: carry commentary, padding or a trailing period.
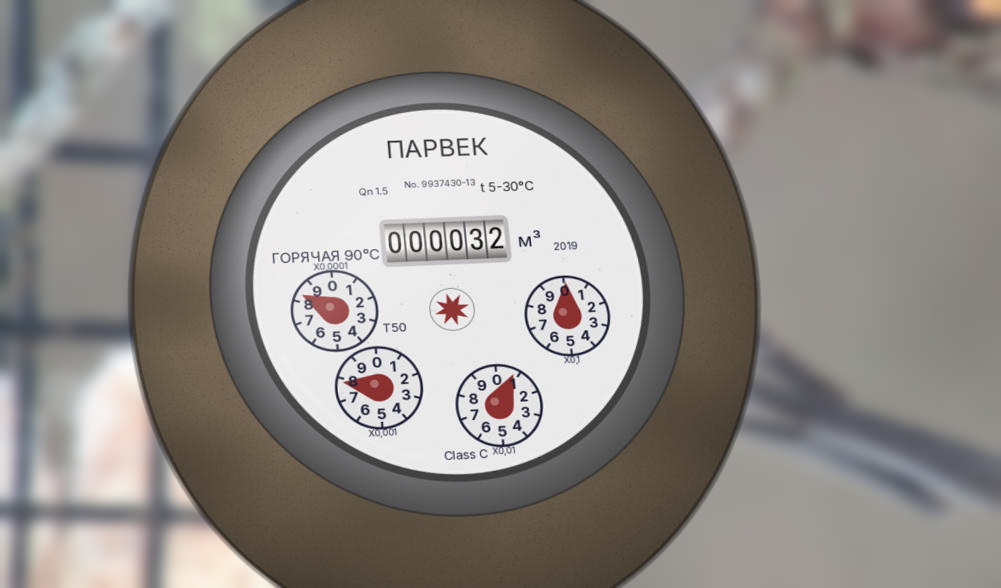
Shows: 32.0078 m³
